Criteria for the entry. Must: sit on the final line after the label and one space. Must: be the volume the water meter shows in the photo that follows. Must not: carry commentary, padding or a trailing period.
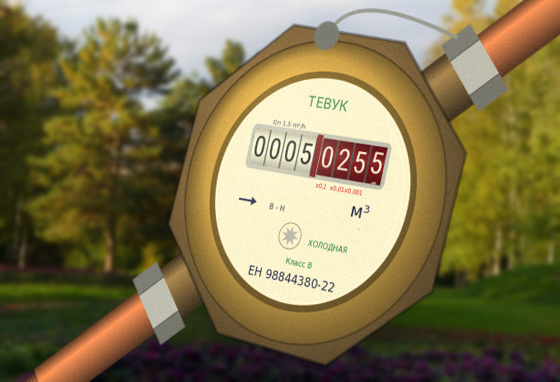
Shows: 5.0255 m³
